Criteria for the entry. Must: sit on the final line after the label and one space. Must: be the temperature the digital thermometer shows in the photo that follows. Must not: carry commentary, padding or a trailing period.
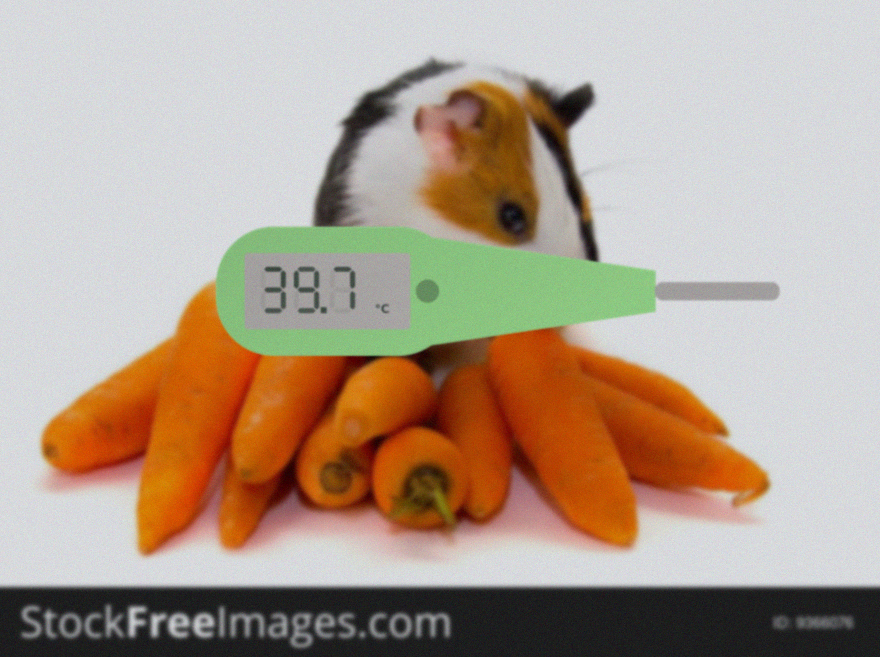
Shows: 39.7 °C
